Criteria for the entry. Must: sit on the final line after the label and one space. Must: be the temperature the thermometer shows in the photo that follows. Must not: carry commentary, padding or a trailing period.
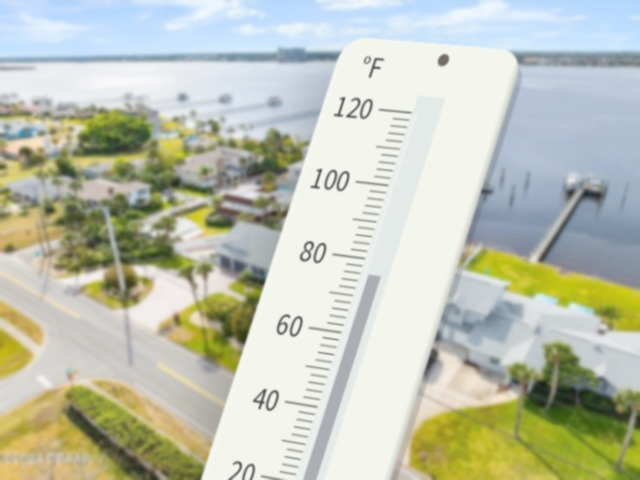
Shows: 76 °F
